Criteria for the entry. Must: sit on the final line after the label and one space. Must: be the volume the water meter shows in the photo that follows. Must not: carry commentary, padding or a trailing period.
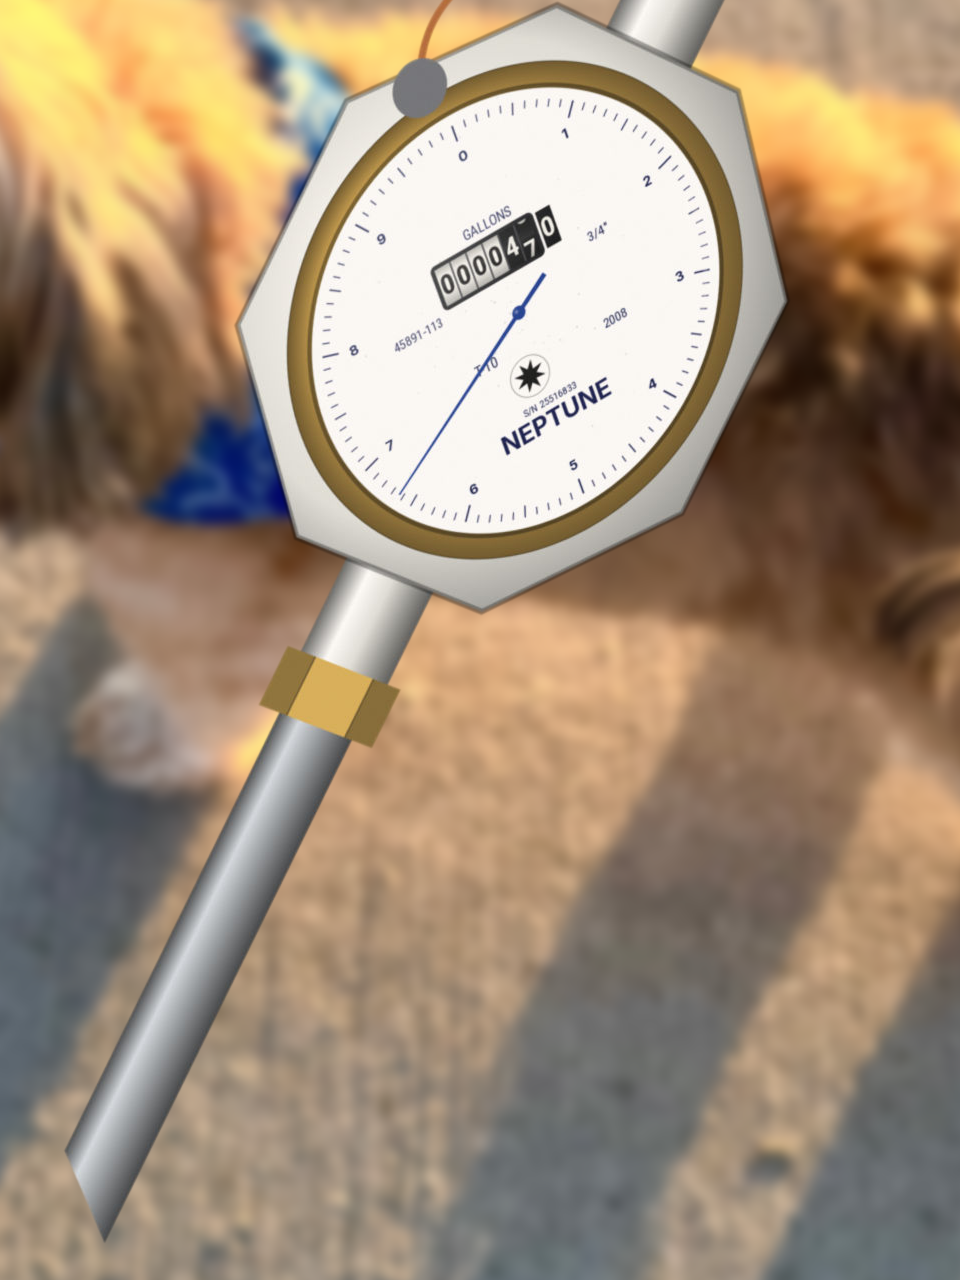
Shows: 466.6 gal
